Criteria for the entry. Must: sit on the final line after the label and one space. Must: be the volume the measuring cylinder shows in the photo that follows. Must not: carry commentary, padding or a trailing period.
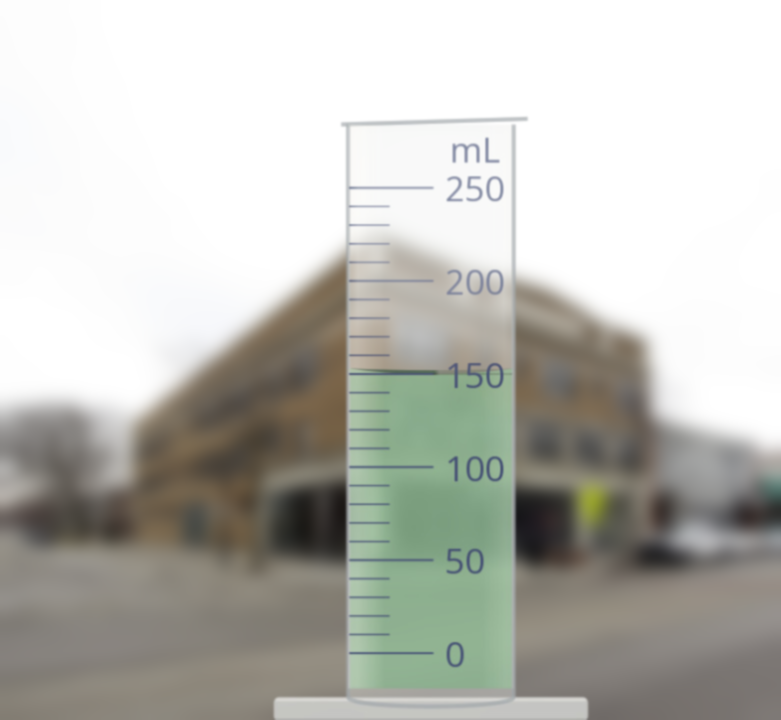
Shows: 150 mL
